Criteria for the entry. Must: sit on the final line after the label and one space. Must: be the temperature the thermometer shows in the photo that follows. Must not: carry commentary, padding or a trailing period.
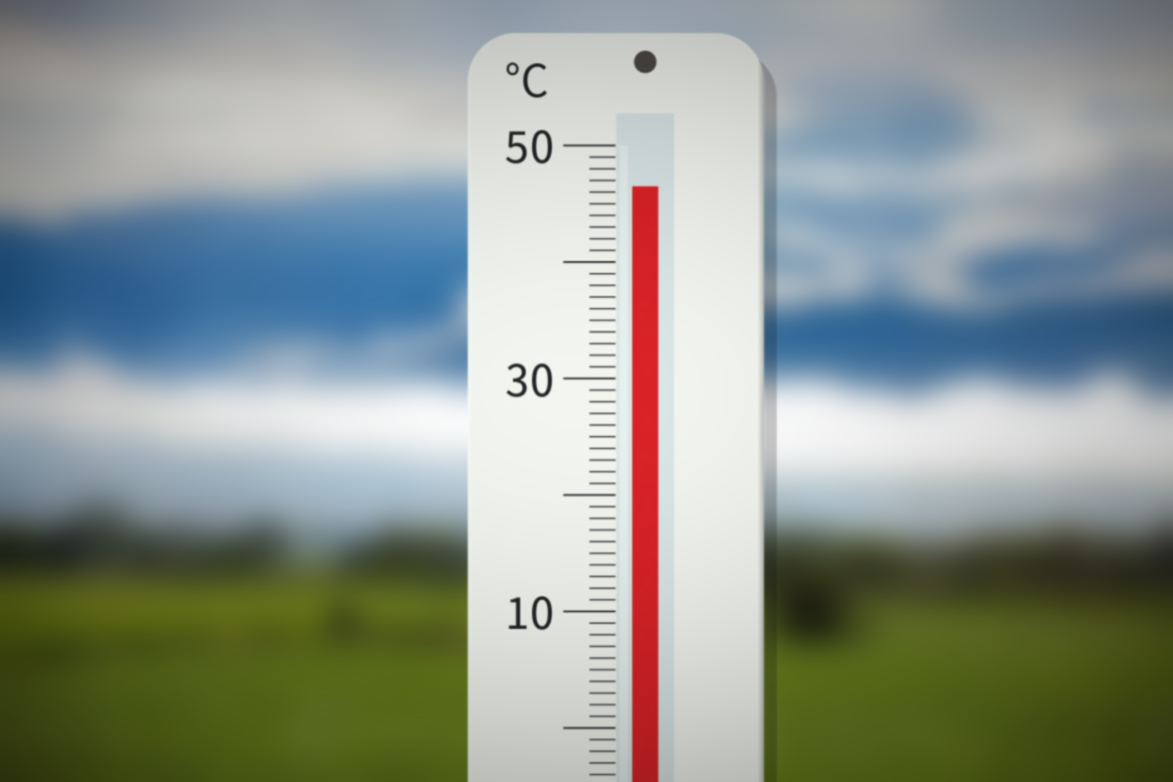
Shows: 46.5 °C
